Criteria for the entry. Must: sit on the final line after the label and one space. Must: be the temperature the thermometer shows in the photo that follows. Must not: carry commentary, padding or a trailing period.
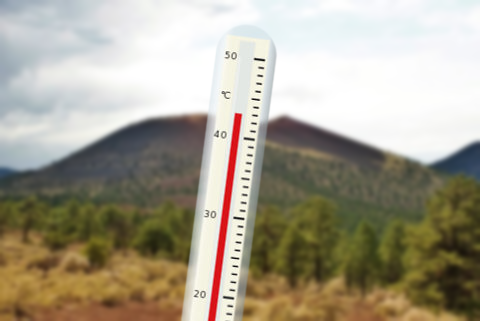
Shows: 43 °C
